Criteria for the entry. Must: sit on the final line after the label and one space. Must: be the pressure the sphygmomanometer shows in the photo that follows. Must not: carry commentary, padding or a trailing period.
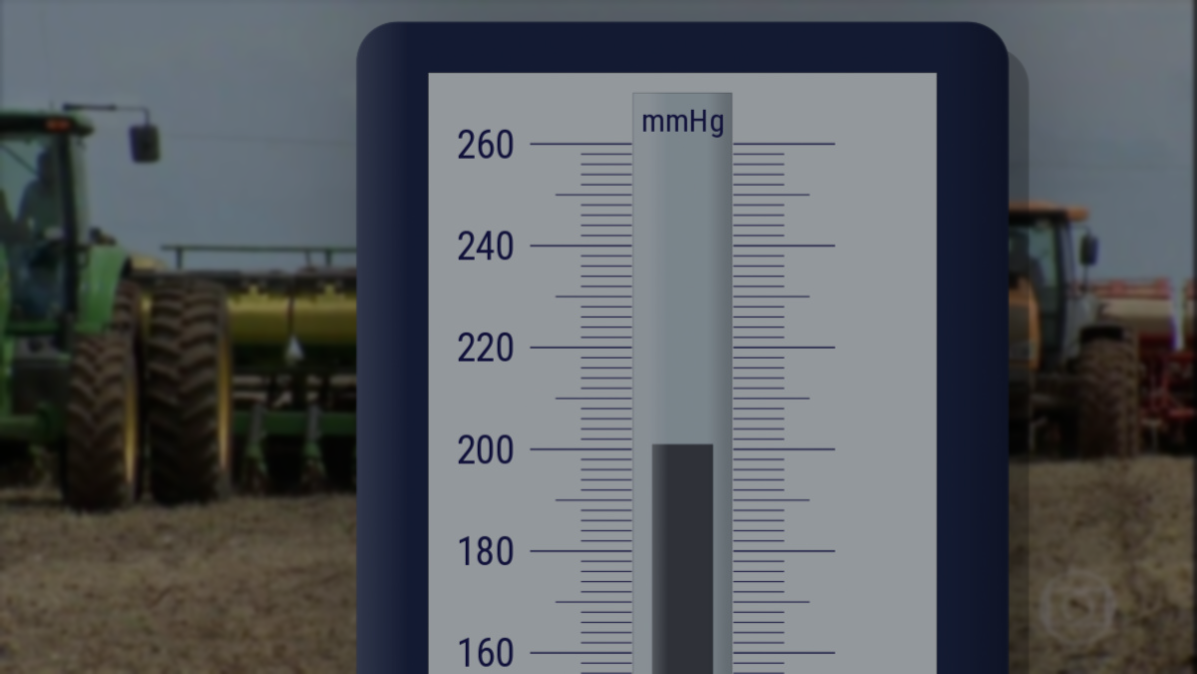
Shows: 201 mmHg
